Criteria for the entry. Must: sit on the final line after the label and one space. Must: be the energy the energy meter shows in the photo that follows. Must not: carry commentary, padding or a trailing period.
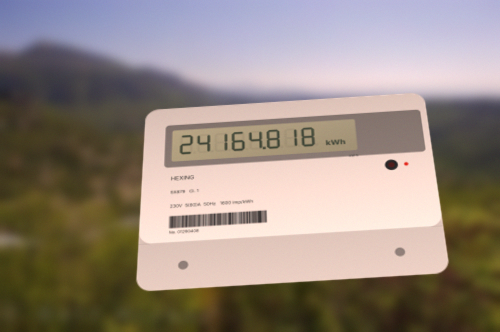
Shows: 24164.818 kWh
